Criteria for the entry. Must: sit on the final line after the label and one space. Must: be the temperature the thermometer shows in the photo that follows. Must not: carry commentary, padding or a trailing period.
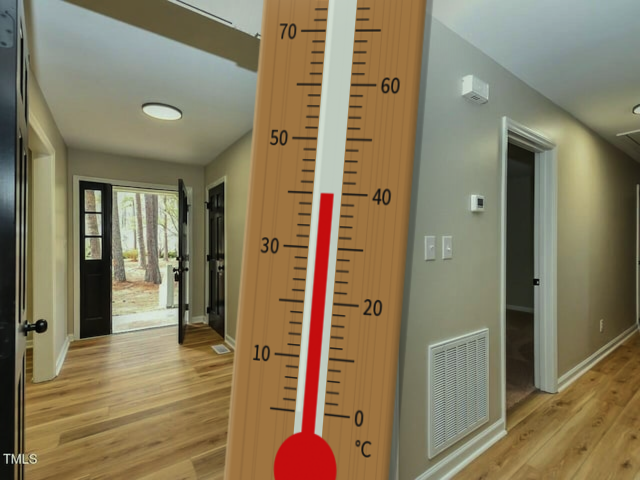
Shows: 40 °C
